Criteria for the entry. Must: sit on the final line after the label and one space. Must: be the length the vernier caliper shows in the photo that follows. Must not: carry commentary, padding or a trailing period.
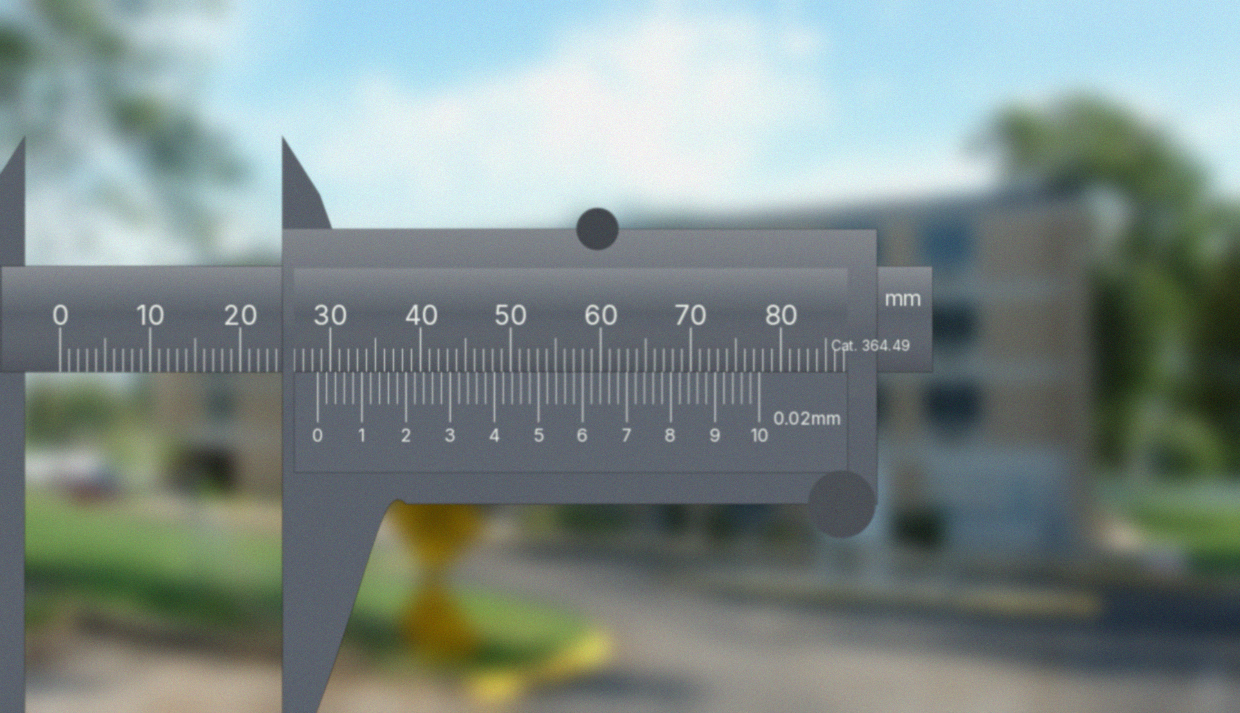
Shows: 28.6 mm
